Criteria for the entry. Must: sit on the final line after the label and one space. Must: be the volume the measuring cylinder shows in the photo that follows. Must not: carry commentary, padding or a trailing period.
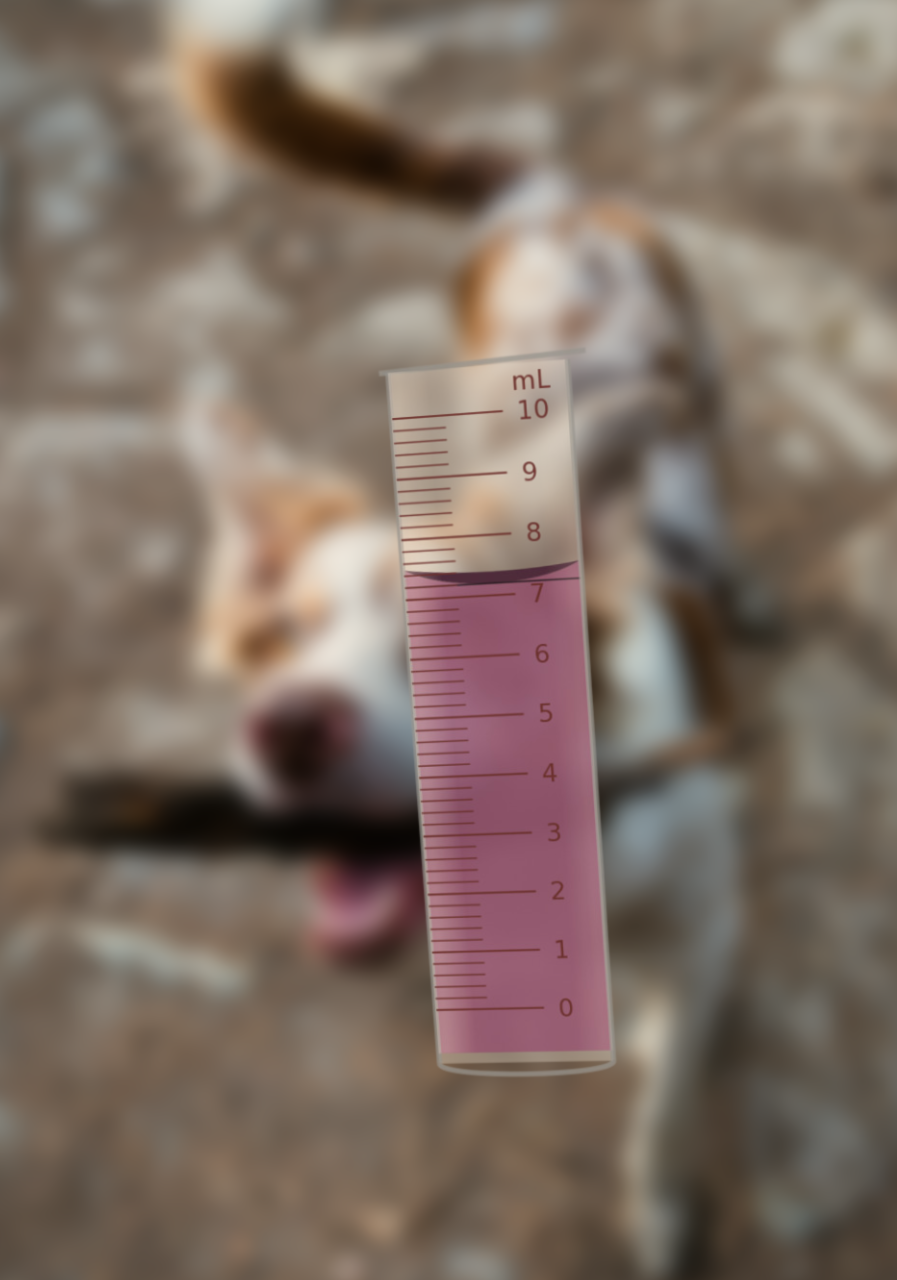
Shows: 7.2 mL
